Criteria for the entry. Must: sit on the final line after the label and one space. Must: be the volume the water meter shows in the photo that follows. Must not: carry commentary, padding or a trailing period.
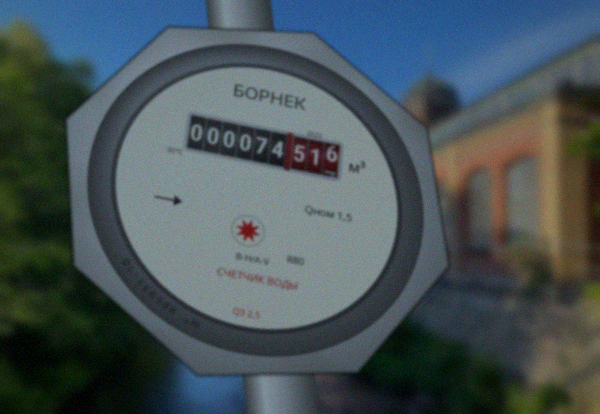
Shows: 74.516 m³
